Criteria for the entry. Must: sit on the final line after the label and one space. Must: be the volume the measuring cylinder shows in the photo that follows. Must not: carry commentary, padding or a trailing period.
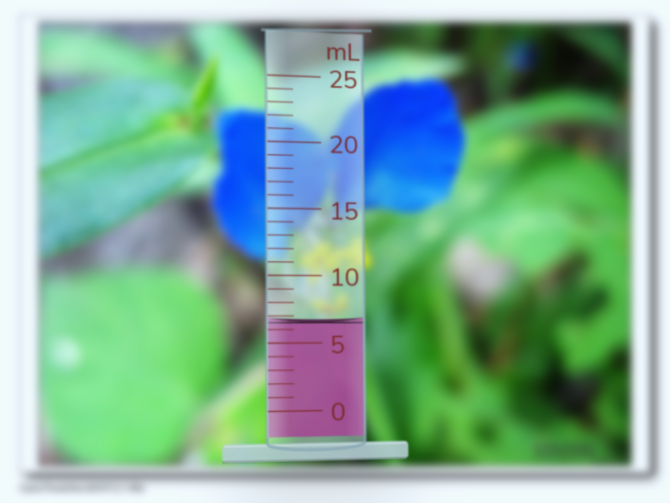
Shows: 6.5 mL
